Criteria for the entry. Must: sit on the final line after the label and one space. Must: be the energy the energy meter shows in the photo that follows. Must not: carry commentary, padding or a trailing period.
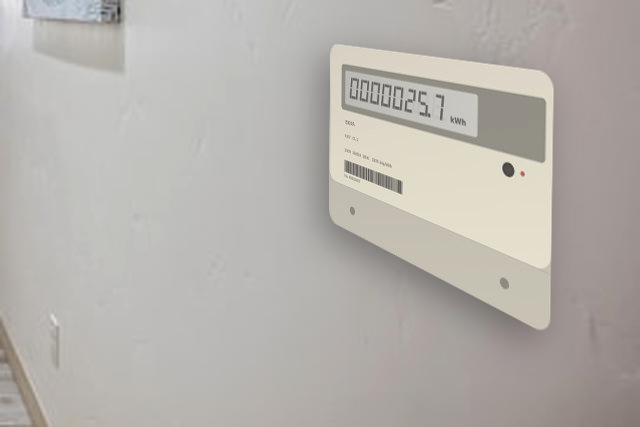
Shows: 25.7 kWh
